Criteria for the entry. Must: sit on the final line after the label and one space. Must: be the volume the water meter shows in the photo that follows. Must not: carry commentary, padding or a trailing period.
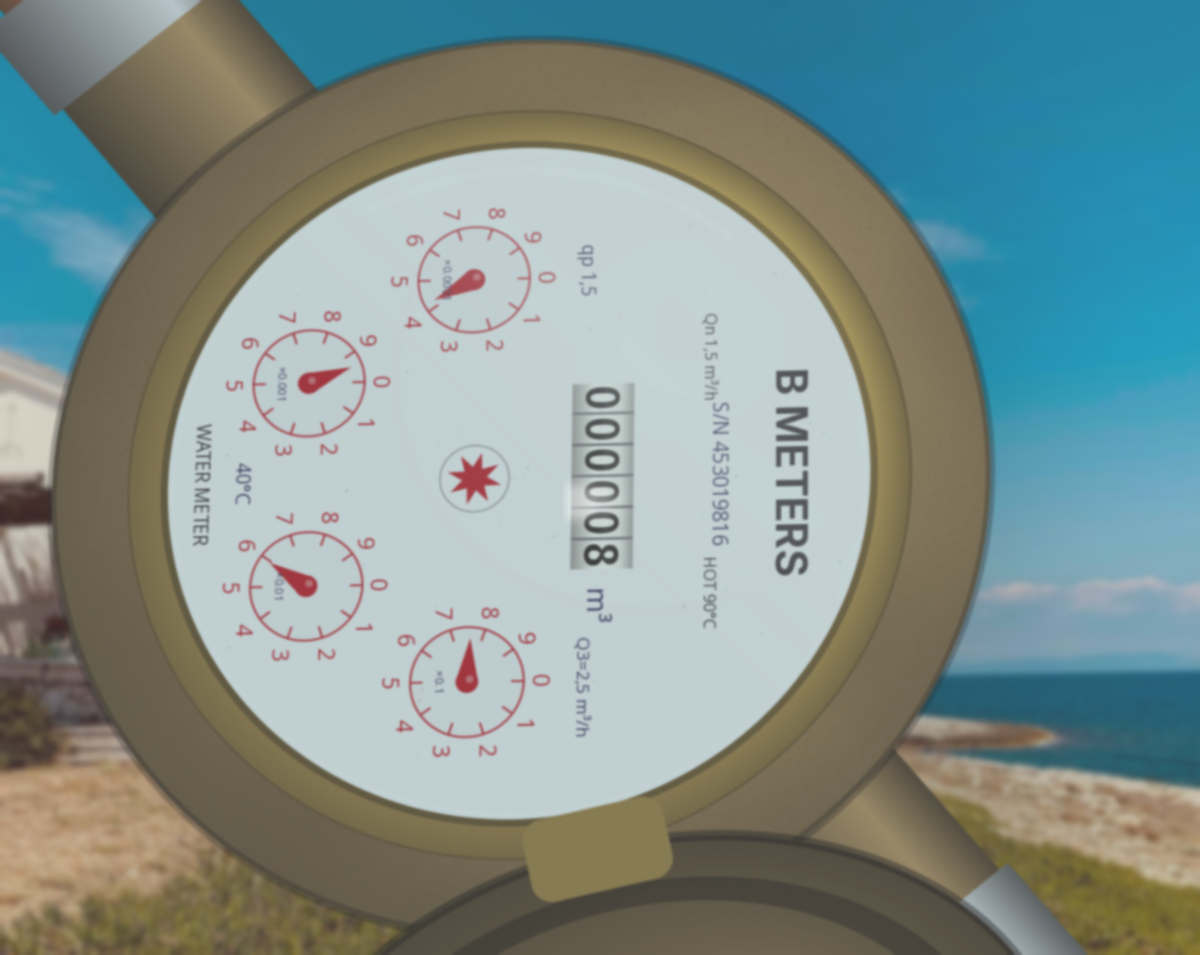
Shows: 8.7594 m³
